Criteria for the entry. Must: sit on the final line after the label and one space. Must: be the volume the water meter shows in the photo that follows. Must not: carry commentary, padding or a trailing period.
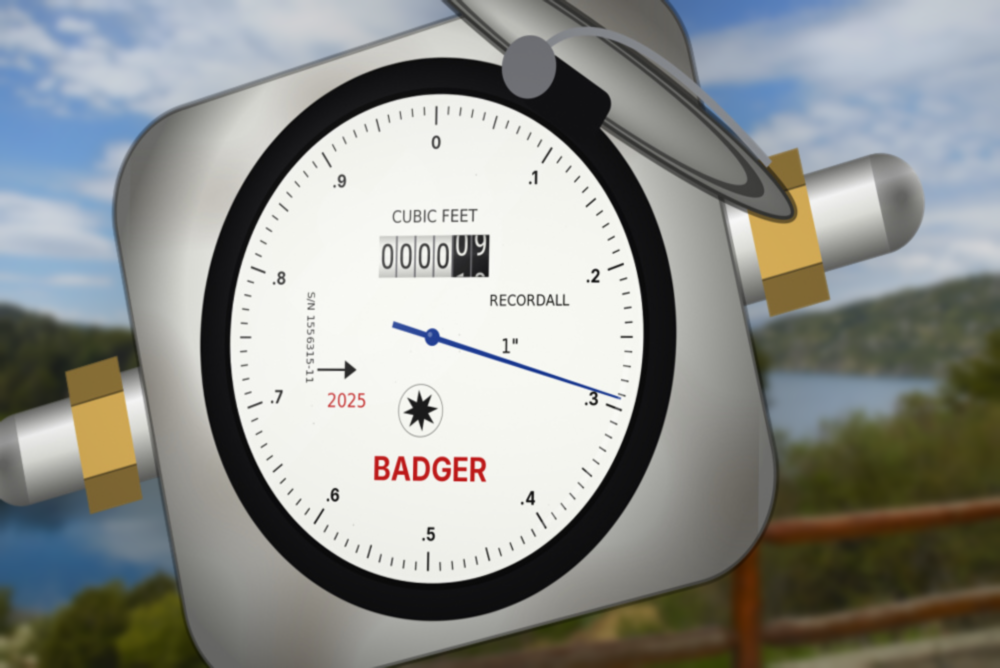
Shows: 9.29 ft³
